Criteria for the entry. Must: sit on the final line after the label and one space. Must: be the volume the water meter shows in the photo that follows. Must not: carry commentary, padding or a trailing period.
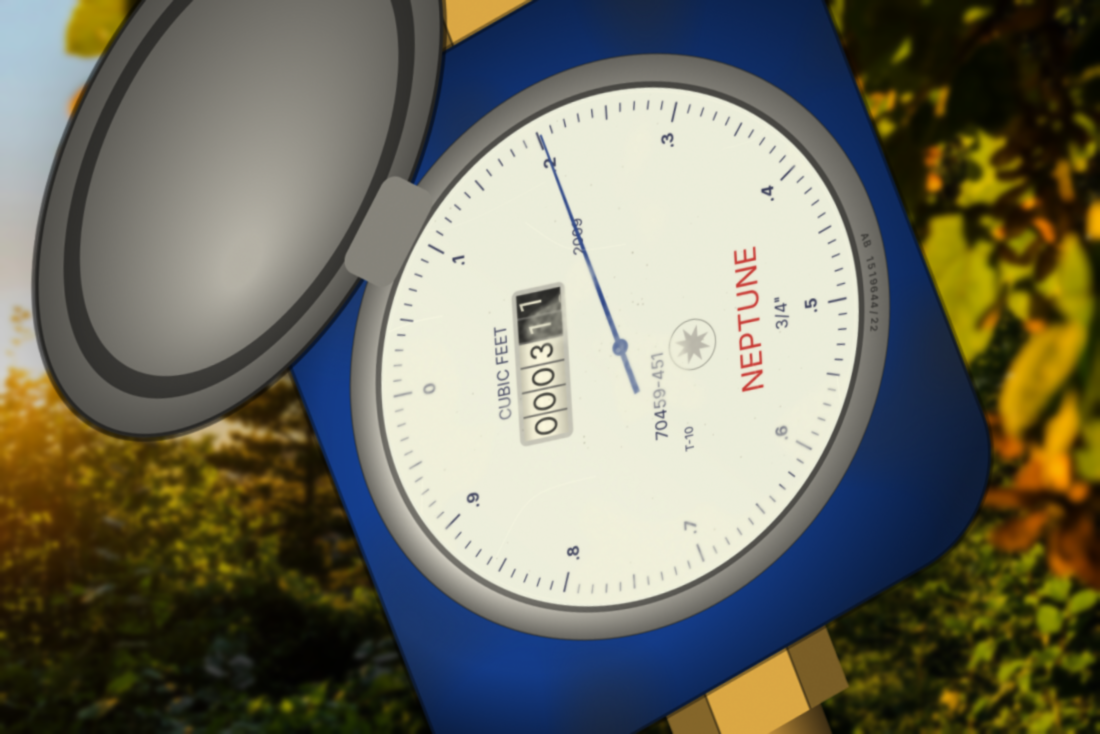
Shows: 311.20 ft³
